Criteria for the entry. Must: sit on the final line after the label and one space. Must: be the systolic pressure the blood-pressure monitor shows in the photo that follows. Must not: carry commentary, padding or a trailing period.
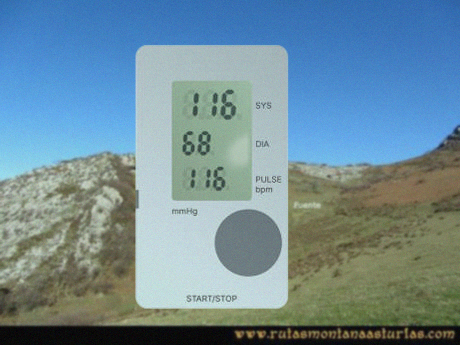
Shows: 116 mmHg
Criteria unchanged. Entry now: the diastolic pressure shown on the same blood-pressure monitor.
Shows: 68 mmHg
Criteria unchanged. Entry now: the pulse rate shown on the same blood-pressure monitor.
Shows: 116 bpm
